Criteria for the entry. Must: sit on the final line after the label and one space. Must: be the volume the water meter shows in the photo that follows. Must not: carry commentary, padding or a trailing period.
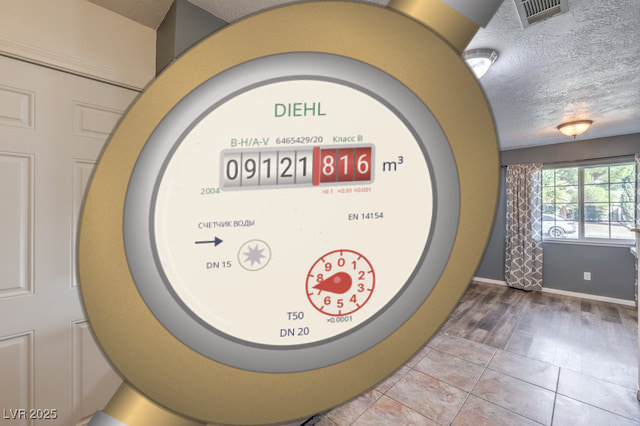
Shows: 9121.8167 m³
